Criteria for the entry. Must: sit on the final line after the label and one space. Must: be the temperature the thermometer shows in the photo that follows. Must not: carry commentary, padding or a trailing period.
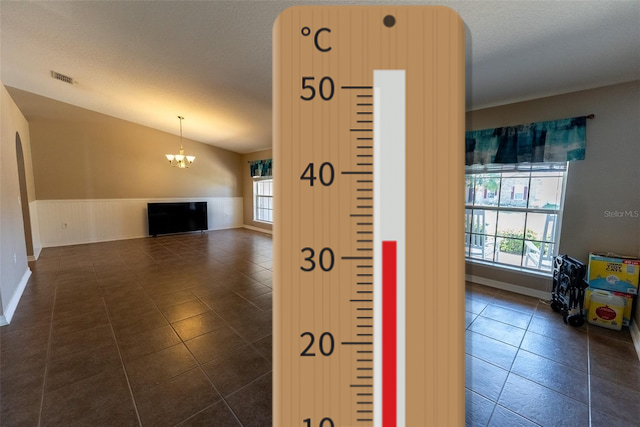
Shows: 32 °C
